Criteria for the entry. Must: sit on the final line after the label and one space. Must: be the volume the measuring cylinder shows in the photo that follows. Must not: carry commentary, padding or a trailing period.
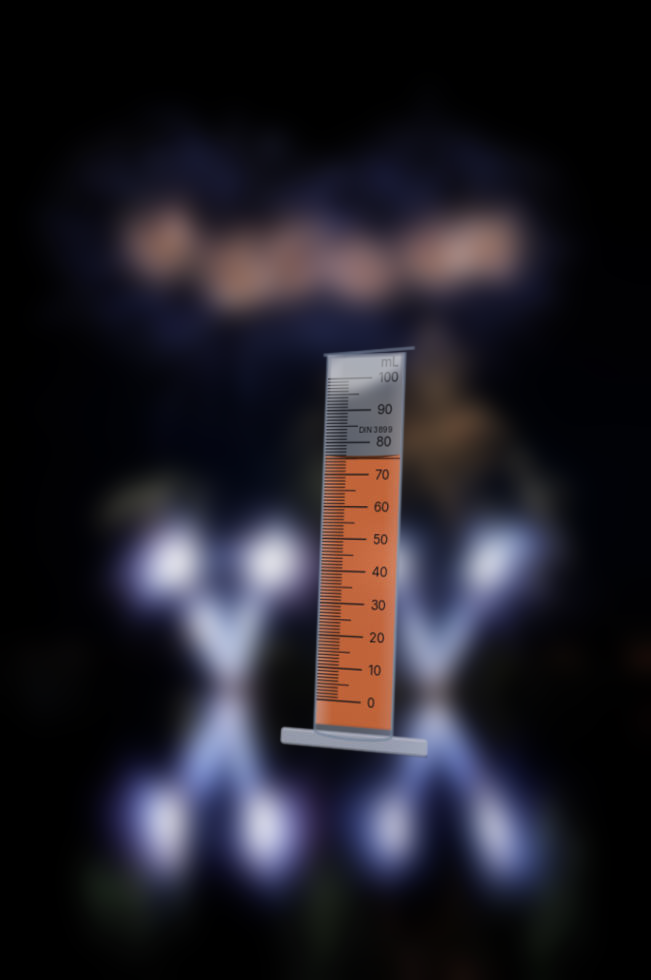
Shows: 75 mL
